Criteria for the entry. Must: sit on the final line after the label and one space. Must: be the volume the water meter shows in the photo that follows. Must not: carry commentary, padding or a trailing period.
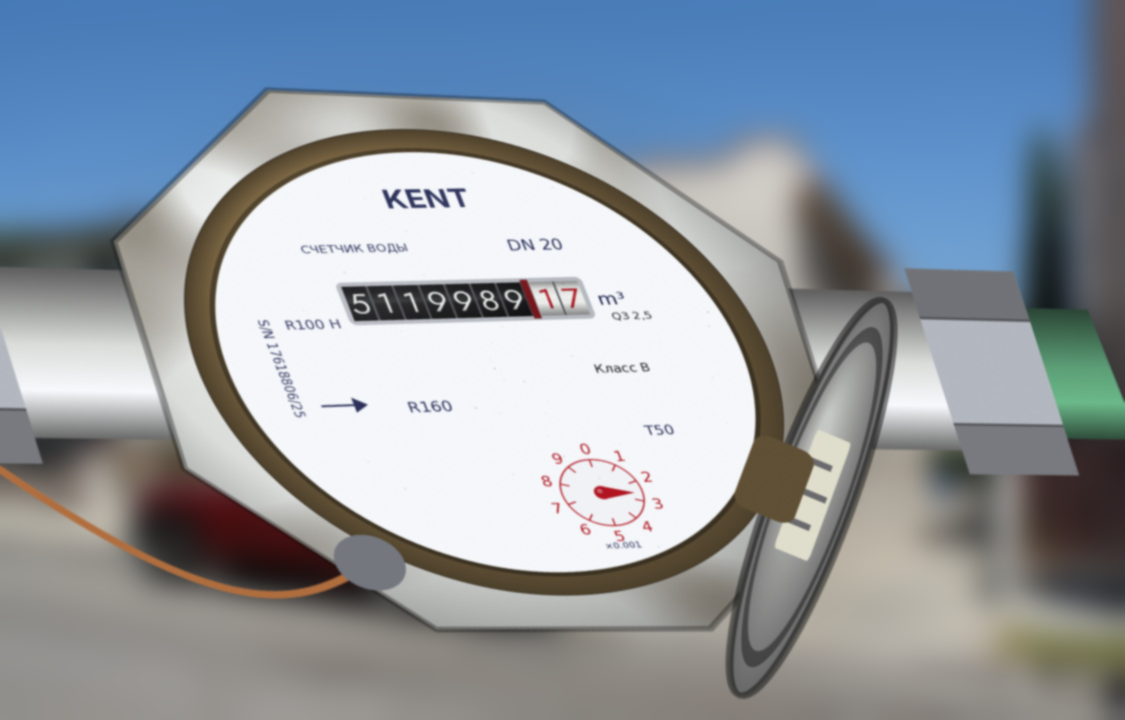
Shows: 5119989.172 m³
